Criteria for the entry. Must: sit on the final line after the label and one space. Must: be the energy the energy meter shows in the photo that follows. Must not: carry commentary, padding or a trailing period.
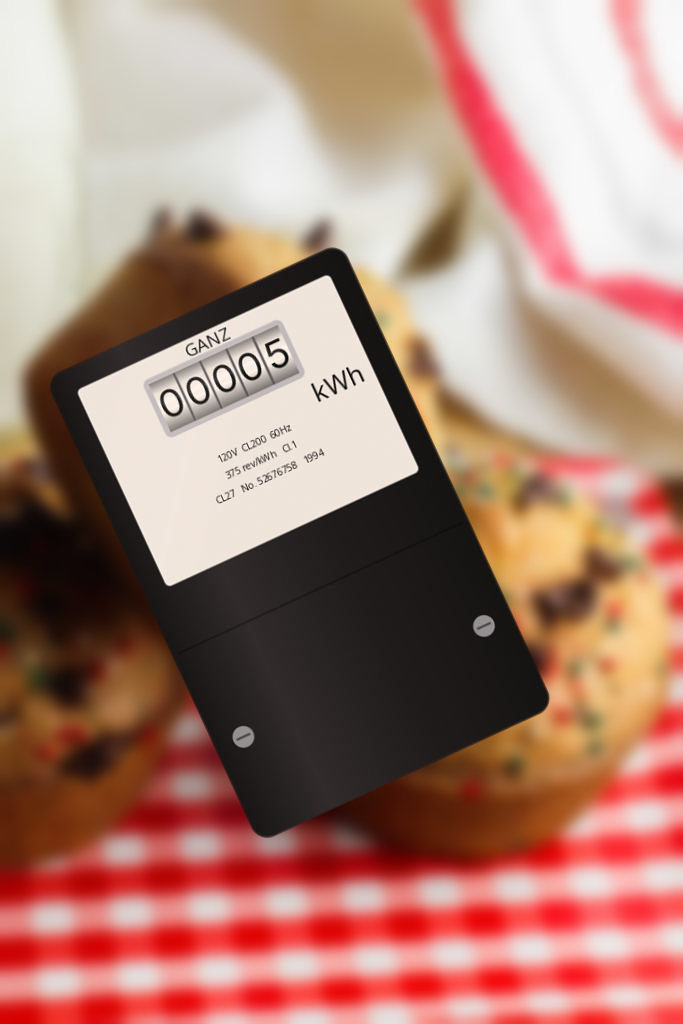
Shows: 5 kWh
